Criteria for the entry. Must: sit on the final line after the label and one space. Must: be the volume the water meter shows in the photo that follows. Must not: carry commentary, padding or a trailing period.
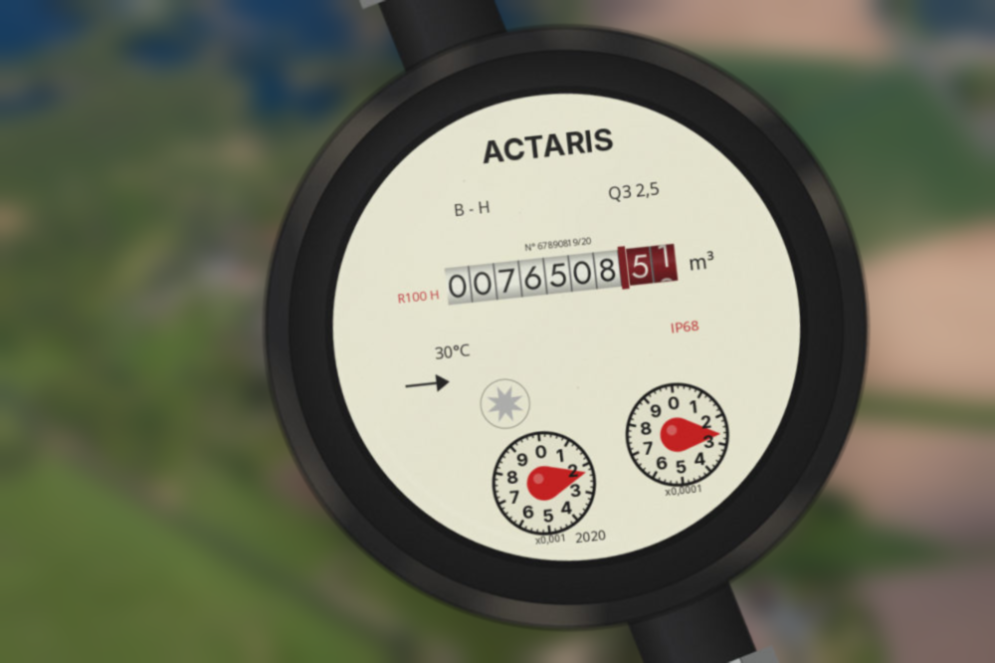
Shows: 76508.5122 m³
